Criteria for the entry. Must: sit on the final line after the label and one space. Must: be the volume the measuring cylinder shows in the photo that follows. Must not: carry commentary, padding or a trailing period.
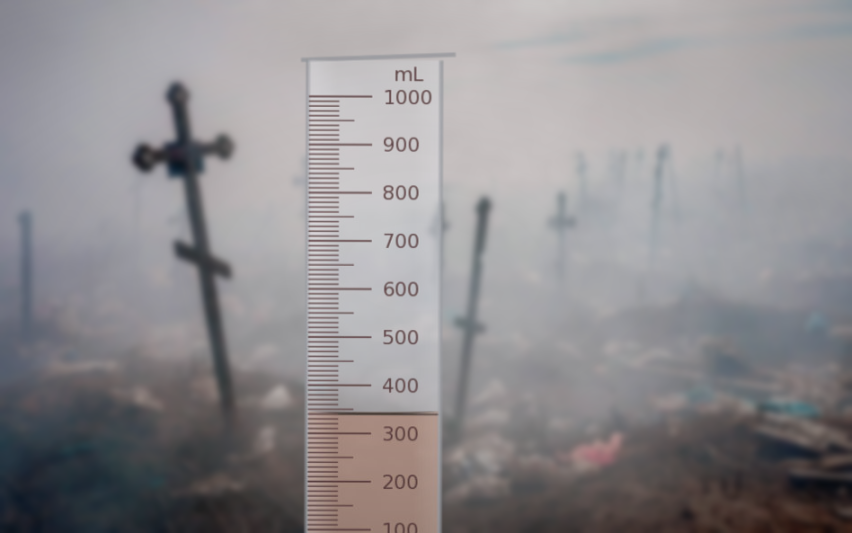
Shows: 340 mL
